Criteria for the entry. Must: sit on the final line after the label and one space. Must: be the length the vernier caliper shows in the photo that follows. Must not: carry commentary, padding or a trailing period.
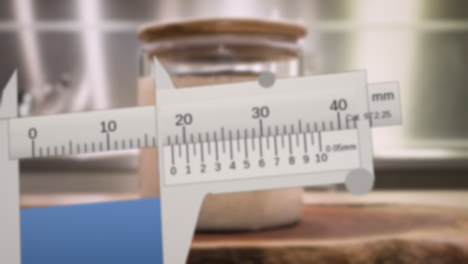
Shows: 18.4 mm
